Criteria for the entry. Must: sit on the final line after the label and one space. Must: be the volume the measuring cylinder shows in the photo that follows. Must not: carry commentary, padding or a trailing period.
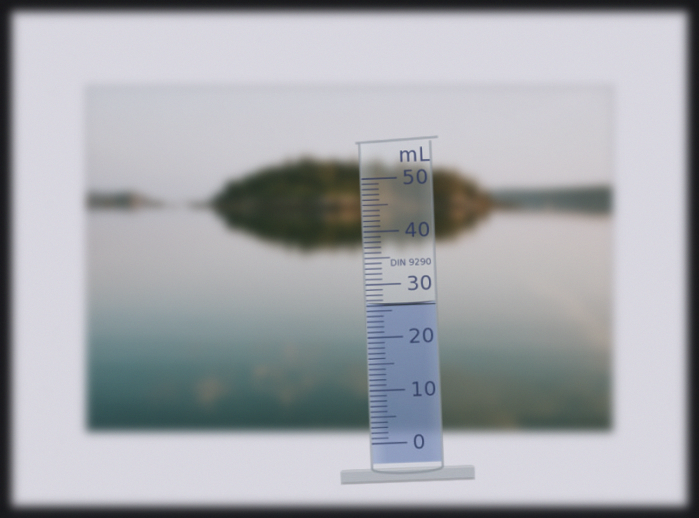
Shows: 26 mL
